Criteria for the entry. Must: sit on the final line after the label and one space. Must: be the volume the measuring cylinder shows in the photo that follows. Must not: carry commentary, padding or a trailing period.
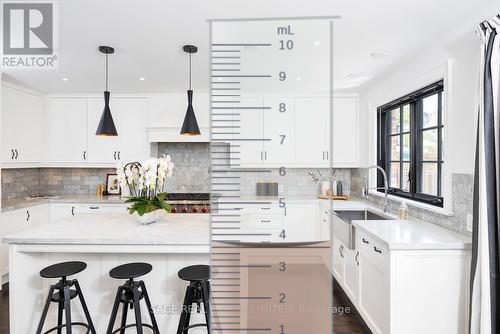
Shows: 3.6 mL
